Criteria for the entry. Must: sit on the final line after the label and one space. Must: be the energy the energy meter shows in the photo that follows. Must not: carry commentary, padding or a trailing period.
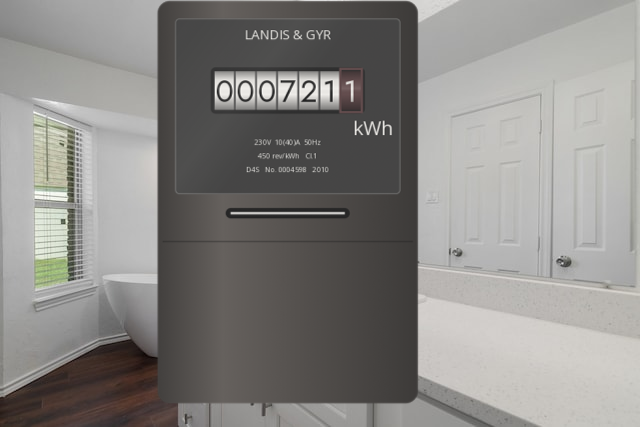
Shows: 721.1 kWh
